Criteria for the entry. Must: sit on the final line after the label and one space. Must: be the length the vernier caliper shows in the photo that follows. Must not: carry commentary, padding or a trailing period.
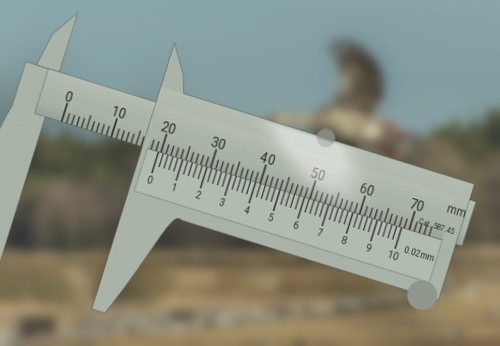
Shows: 19.5 mm
